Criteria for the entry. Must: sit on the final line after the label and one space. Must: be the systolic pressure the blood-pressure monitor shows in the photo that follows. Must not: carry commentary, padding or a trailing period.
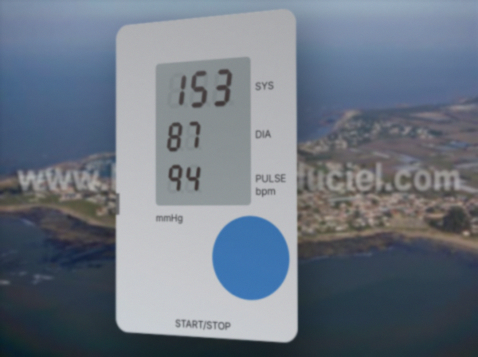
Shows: 153 mmHg
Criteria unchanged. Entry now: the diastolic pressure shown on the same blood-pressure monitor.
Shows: 87 mmHg
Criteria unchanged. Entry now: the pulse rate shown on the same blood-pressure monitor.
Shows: 94 bpm
